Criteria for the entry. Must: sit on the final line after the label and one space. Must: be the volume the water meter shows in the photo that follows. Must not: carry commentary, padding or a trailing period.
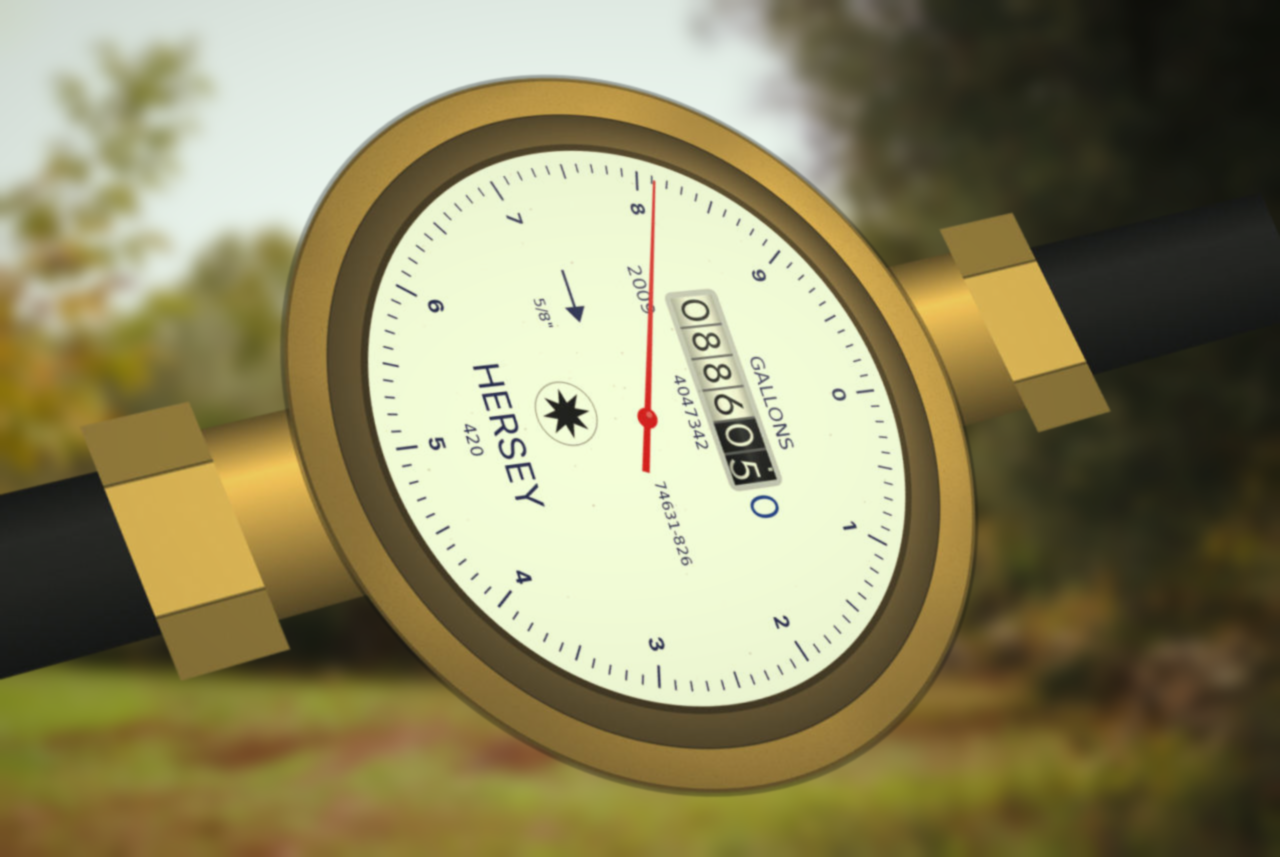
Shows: 886048.1 gal
